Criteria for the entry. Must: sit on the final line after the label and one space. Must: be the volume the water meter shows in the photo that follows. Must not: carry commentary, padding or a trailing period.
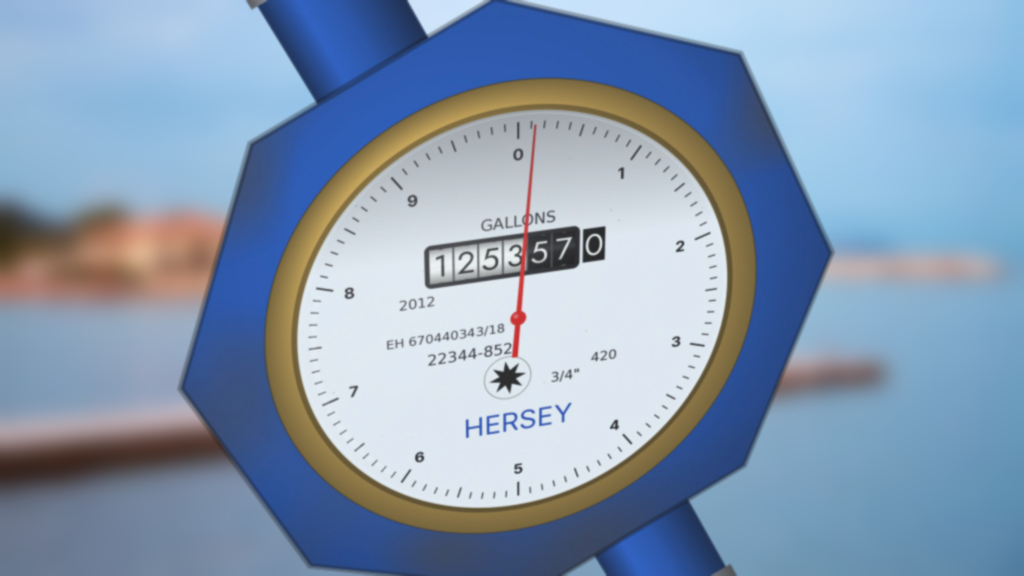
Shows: 1253570.1 gal
